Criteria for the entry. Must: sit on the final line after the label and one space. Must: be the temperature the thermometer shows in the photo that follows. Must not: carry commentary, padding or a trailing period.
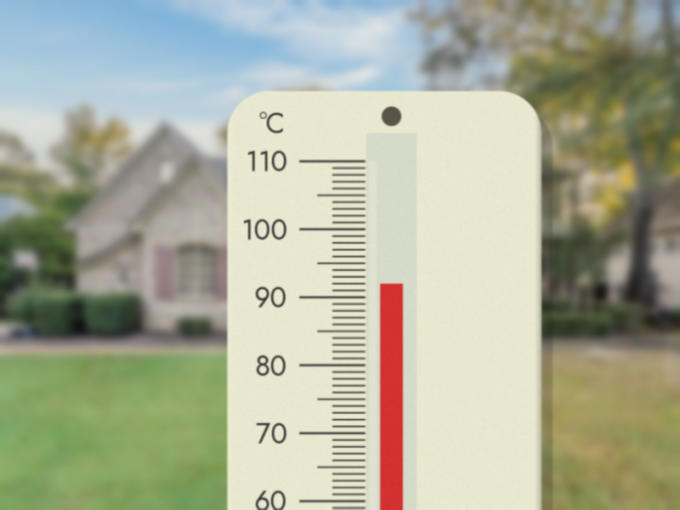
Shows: 92 °C
